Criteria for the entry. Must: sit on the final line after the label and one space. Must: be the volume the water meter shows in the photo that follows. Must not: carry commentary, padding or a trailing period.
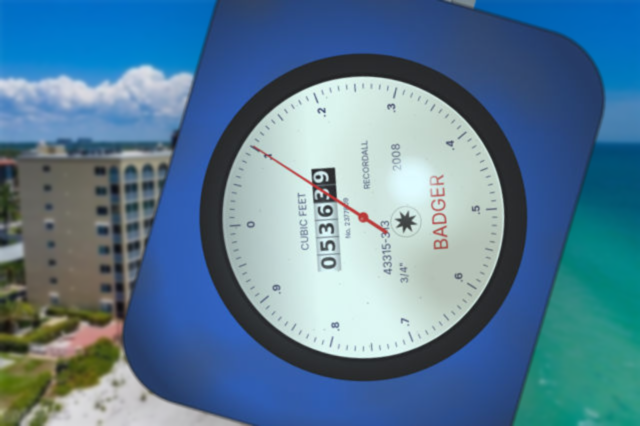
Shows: 53639.10 ft³
